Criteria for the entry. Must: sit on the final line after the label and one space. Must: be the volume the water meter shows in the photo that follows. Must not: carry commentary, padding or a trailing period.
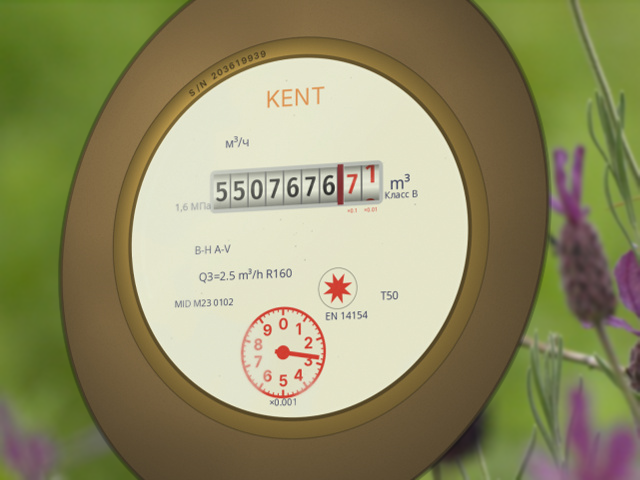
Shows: 5507676.712 m³
